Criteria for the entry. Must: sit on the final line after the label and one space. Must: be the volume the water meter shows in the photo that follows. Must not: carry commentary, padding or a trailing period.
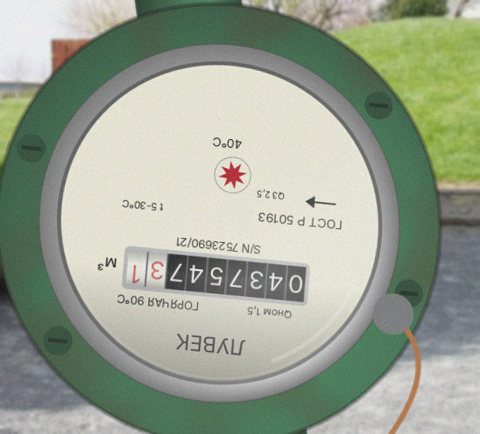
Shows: 437547.31 m³
